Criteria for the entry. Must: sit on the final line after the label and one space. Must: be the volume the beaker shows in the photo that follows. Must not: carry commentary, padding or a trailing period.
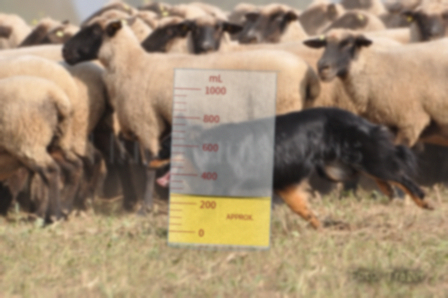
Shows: 250 mL
